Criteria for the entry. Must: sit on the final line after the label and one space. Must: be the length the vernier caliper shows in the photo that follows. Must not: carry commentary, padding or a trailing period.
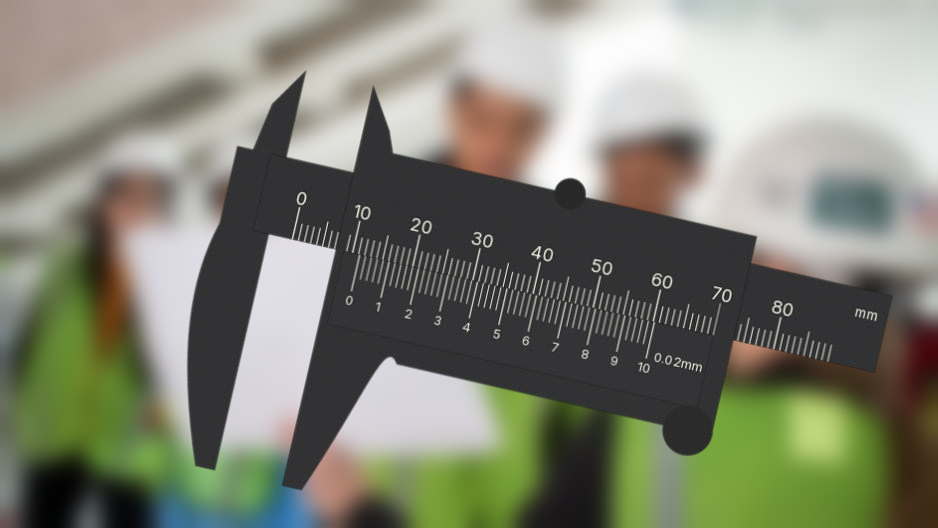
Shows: 11.2 mm
